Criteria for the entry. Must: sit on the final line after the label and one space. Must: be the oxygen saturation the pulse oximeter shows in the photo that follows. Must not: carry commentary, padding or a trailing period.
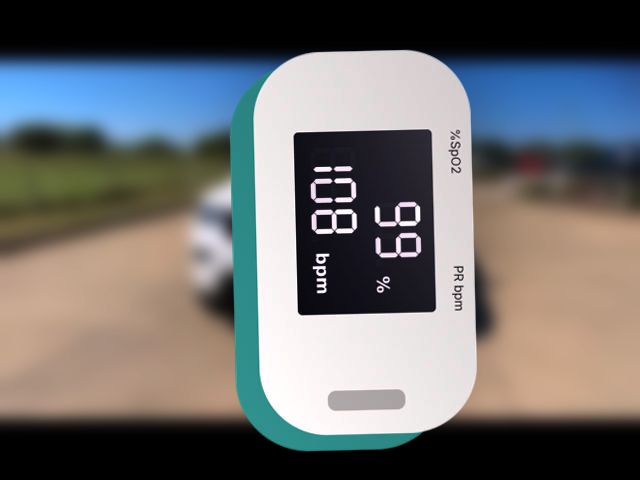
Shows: 99 %
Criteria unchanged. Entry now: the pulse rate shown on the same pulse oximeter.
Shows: 108 bpm
